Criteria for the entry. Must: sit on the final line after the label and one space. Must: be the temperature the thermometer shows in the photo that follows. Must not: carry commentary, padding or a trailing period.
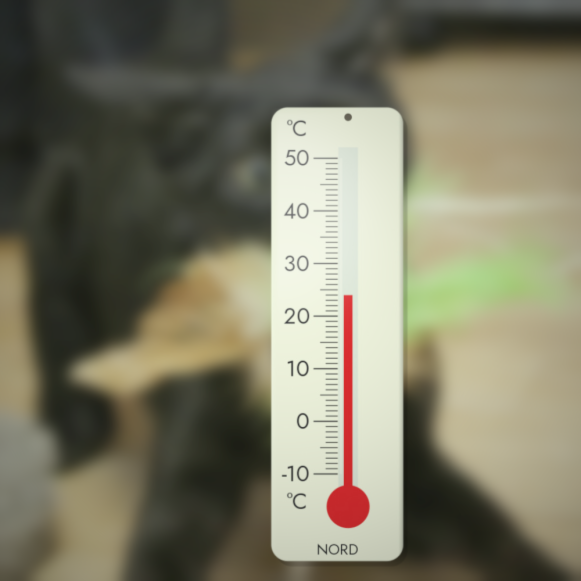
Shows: 24 °C
